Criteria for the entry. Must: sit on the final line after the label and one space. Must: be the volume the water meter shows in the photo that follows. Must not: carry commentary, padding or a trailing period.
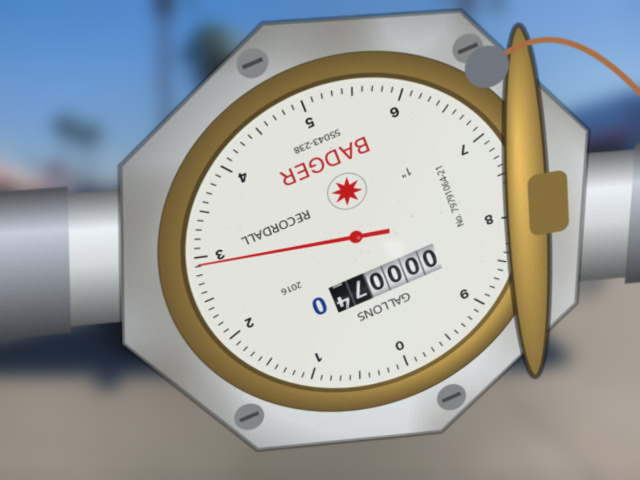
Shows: 742.9 gal
